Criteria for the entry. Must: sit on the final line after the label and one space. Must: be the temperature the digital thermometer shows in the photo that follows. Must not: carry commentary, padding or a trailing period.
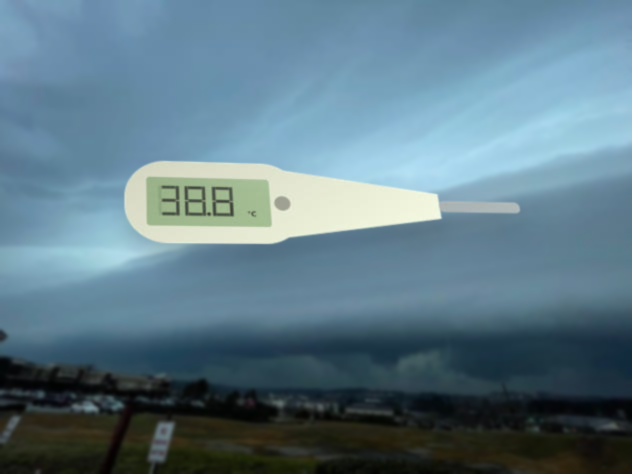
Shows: 38.8 °C
